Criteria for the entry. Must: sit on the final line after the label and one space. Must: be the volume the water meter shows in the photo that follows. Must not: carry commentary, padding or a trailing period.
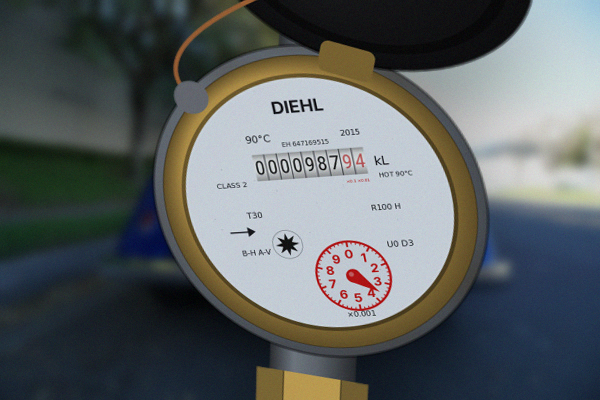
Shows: 987.943 kL
